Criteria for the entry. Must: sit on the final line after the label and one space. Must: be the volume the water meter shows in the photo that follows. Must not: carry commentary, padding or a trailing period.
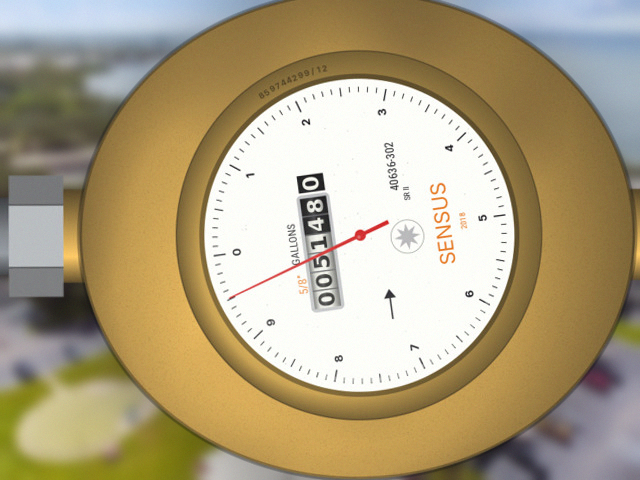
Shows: 51479.5 gal
